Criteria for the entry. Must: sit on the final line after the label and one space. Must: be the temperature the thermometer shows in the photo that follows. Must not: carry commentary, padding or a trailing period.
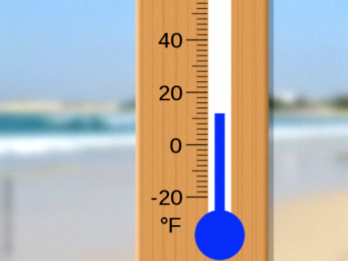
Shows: 12 °F
